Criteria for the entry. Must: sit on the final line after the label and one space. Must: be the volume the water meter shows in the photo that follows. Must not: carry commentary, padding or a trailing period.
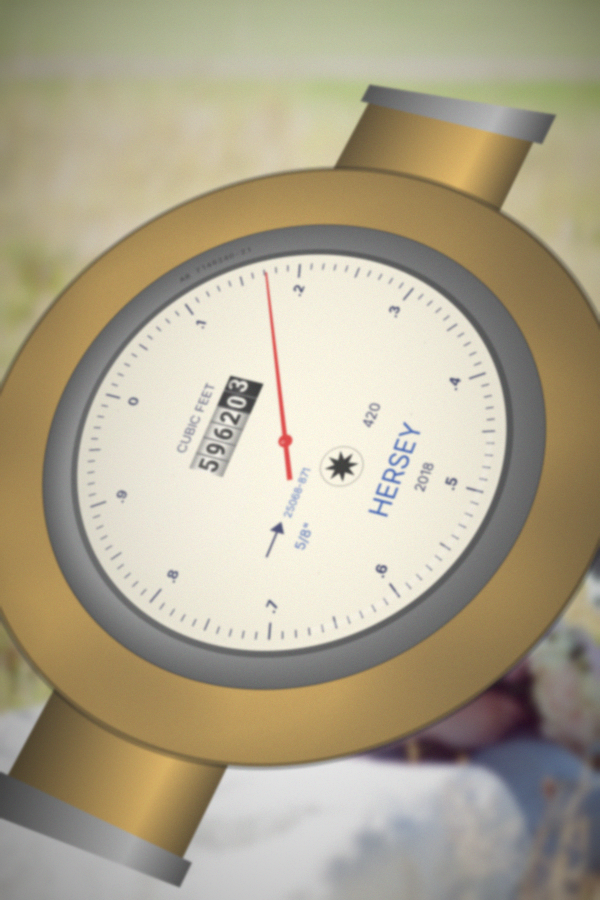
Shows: 596203.17 ft³
